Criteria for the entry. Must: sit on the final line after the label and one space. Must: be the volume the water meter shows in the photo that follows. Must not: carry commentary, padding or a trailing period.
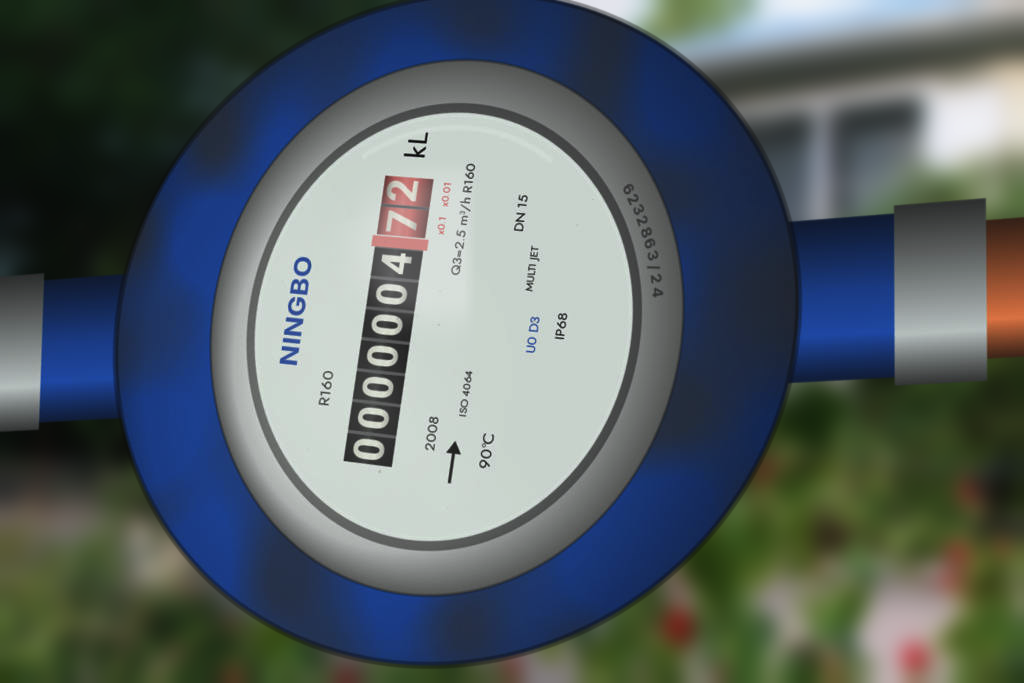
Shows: 4.72 kL
